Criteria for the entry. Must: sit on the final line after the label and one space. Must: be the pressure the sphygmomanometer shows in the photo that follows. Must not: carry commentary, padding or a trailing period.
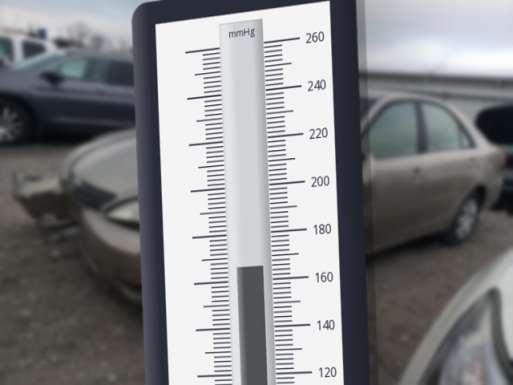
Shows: 166 mmHg
